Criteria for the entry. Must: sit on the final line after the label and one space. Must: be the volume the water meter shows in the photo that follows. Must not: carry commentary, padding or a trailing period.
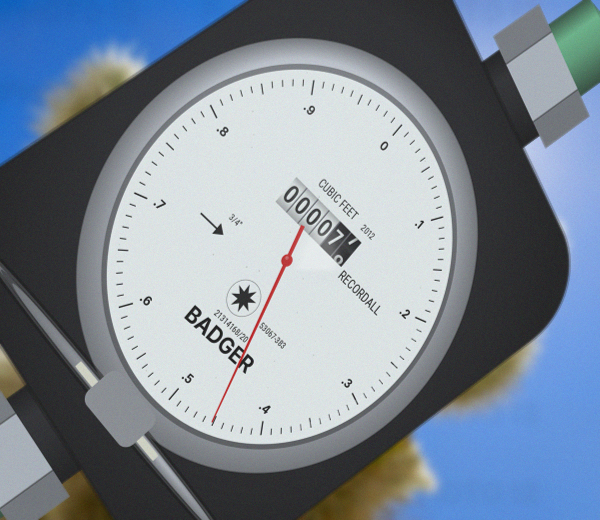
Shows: 77.45 ft³
